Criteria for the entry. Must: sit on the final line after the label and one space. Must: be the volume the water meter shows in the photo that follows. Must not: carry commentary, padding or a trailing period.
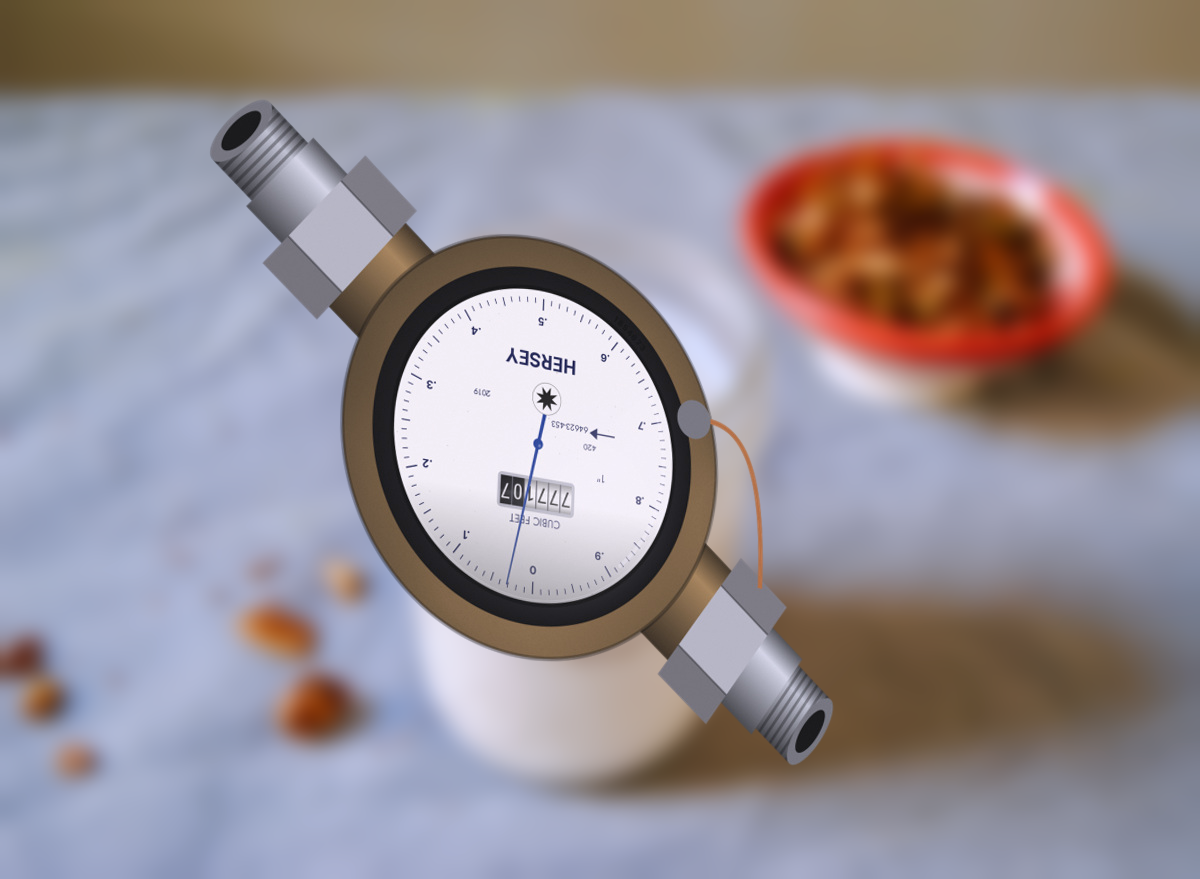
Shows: 777107.03 ft³
